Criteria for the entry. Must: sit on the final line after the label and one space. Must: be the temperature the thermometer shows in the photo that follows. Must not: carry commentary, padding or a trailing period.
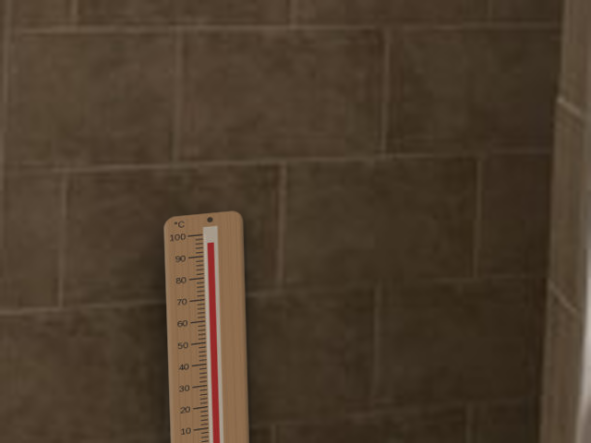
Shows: 96 °C
